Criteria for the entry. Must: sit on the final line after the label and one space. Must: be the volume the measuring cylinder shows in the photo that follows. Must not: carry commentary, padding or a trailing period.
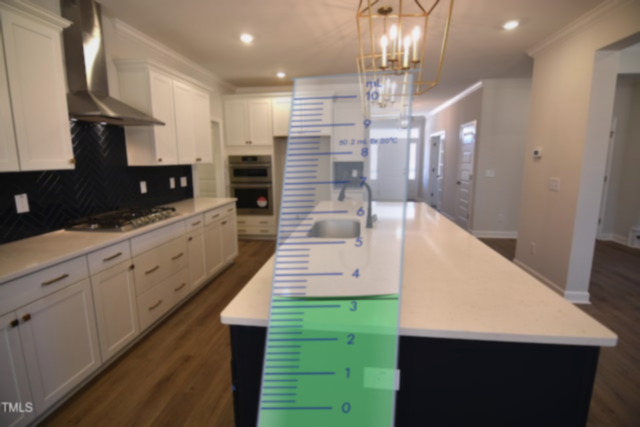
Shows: 3.2 mL
